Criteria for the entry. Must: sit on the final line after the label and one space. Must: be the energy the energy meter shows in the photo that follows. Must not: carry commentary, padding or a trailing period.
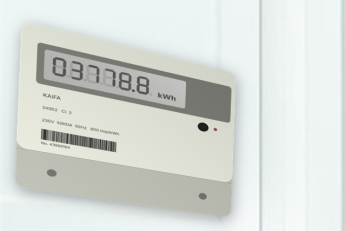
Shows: 3778.8 kWh
